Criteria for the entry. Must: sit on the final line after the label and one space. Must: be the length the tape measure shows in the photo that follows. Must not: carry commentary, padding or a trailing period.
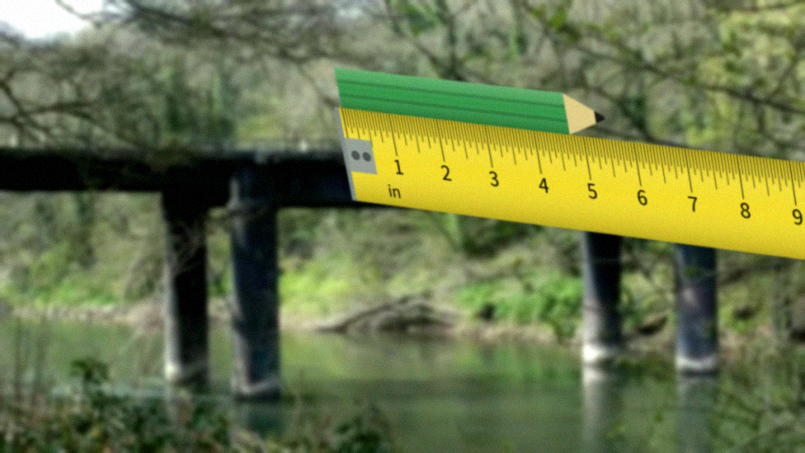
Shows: 5.5 in
